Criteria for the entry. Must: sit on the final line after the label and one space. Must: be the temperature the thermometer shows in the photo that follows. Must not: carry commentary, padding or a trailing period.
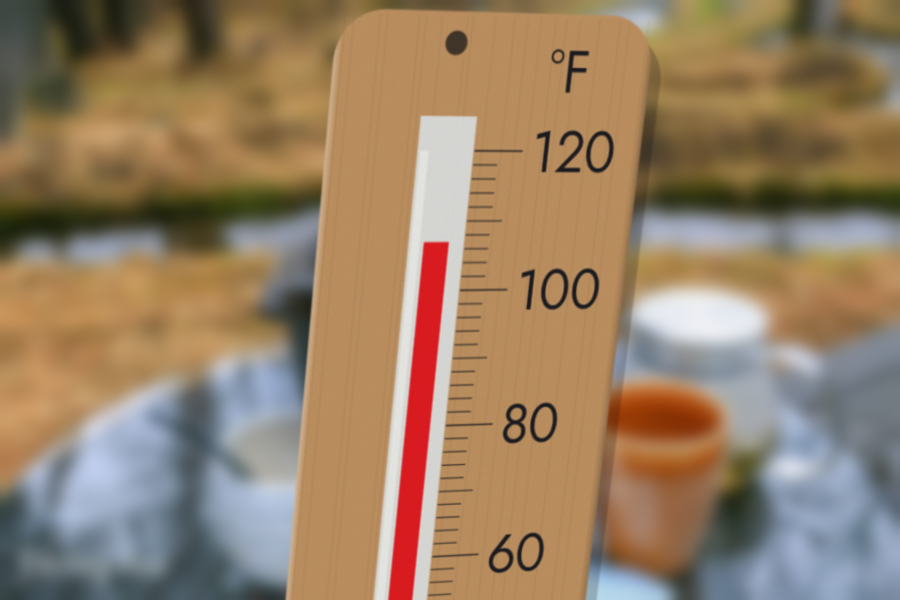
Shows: 107 °F
